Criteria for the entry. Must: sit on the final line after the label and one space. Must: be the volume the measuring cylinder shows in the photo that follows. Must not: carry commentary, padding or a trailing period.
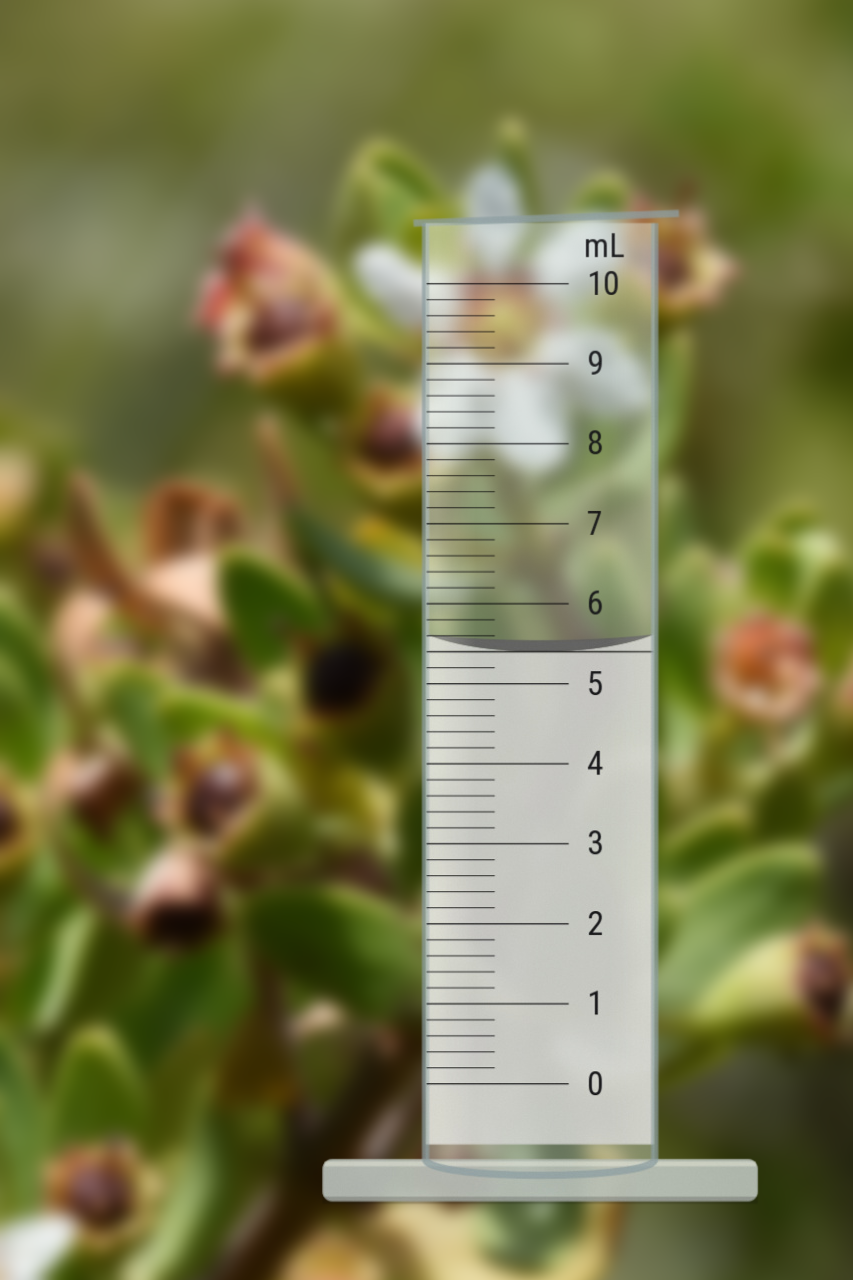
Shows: 5.4 mL
